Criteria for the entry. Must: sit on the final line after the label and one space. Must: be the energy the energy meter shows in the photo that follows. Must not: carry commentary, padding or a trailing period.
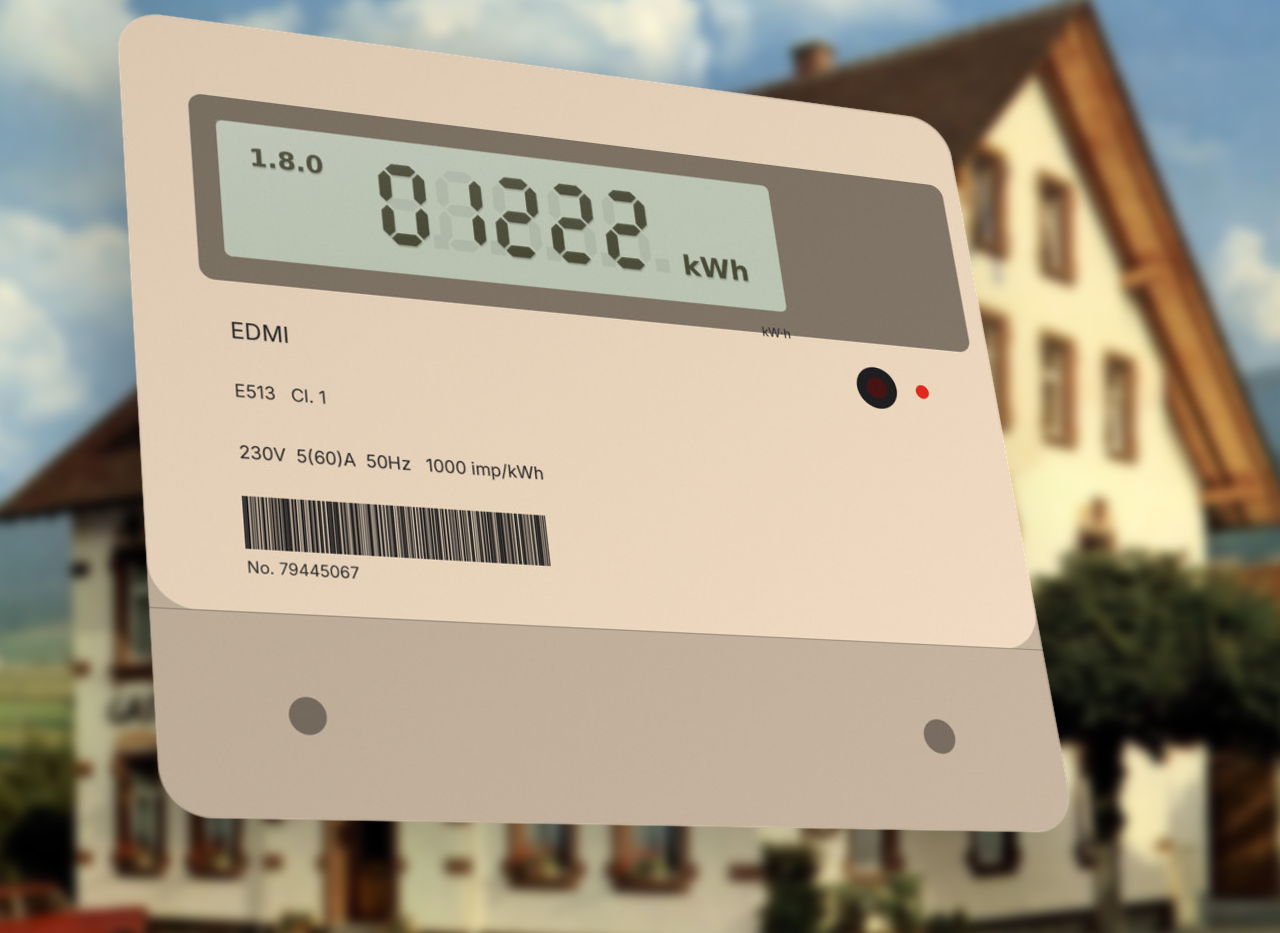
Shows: 1222 kWh
